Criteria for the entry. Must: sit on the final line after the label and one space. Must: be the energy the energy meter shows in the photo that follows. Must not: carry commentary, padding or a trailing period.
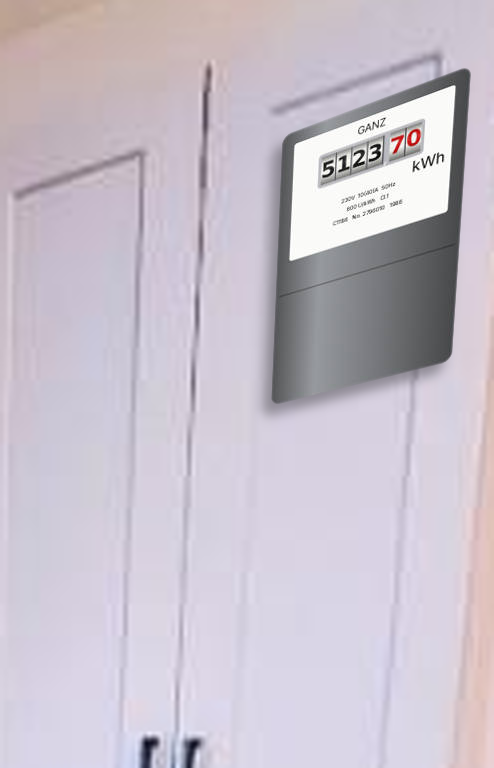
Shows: 5123.70 kWh
